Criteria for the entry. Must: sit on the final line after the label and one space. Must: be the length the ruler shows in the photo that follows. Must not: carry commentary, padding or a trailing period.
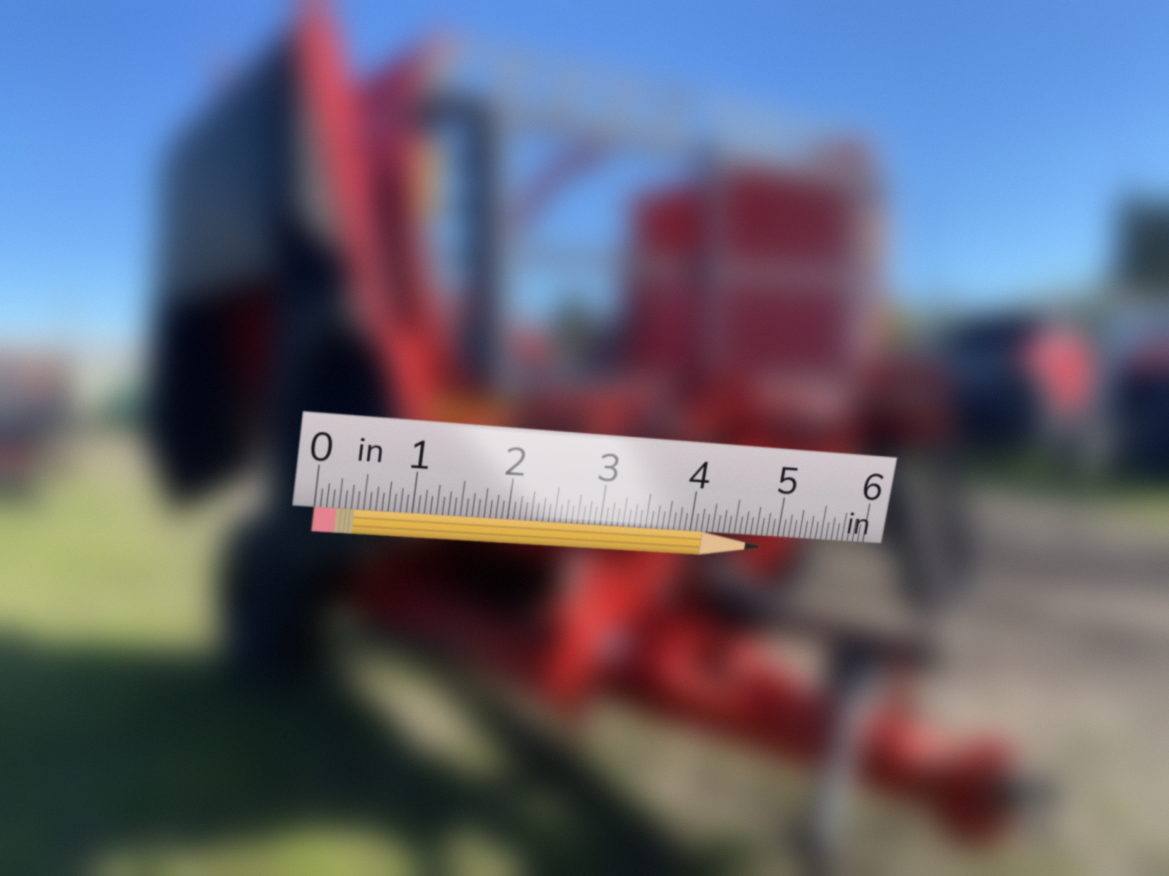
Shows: 4.8125 in
